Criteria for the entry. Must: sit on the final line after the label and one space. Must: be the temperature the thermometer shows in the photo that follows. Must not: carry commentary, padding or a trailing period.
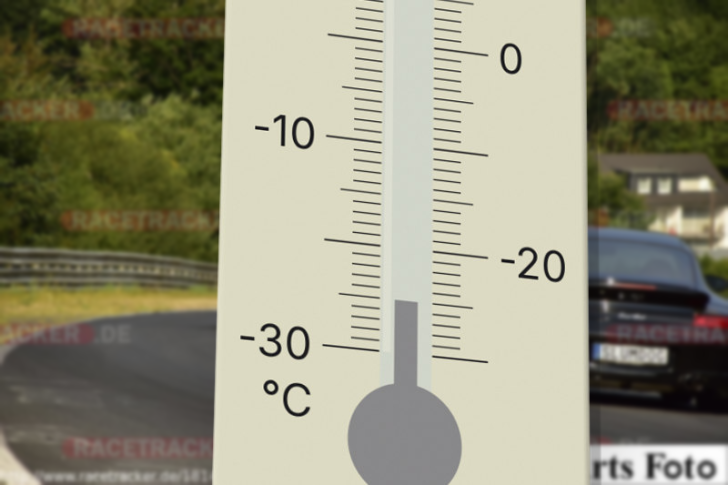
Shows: -25 °C
